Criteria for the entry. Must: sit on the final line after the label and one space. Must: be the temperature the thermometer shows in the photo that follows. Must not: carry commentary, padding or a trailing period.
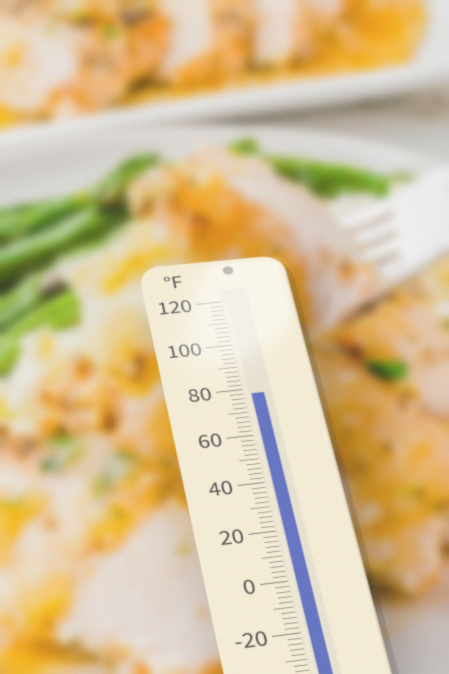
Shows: 78 °F
